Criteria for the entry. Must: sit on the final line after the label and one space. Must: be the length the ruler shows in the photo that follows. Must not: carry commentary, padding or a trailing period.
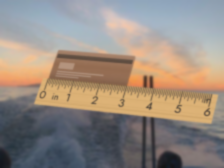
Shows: 3 in
